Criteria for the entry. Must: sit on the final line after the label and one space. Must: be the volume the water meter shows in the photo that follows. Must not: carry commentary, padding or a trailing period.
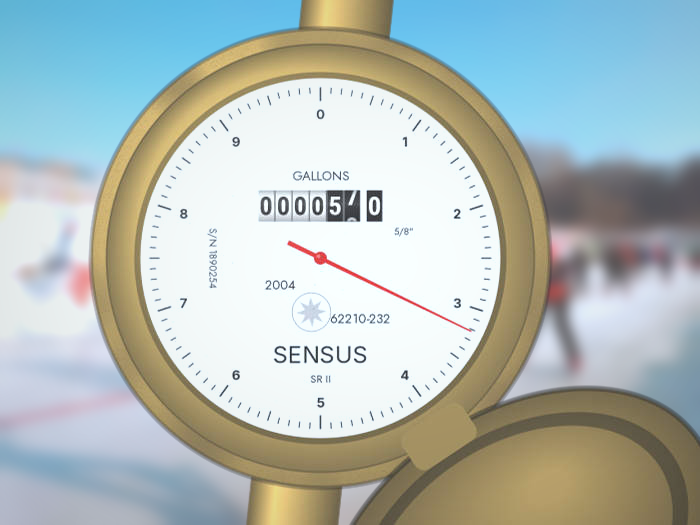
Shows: 573.2 gal
